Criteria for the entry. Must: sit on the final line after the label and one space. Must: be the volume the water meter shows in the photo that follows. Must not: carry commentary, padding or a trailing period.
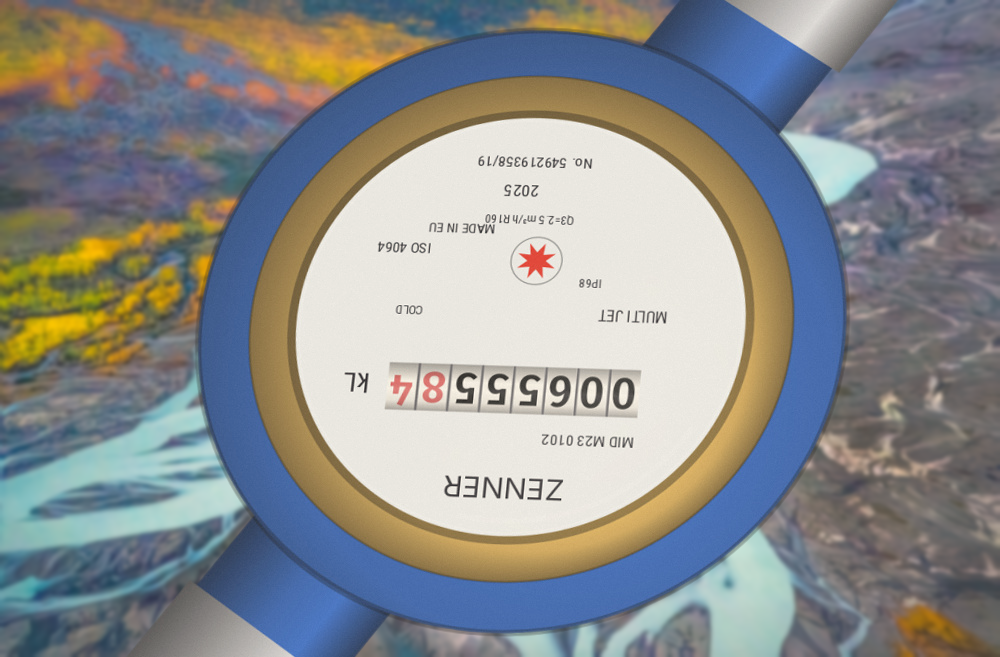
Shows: 6555.84 kL
